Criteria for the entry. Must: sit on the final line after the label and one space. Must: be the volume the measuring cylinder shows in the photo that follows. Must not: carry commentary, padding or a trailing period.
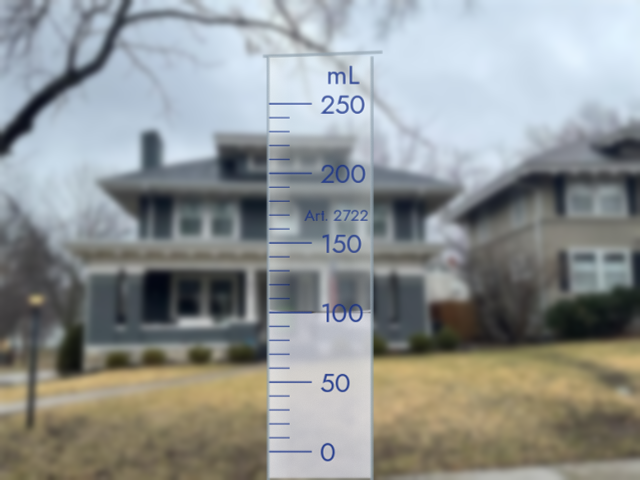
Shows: 100 mL
